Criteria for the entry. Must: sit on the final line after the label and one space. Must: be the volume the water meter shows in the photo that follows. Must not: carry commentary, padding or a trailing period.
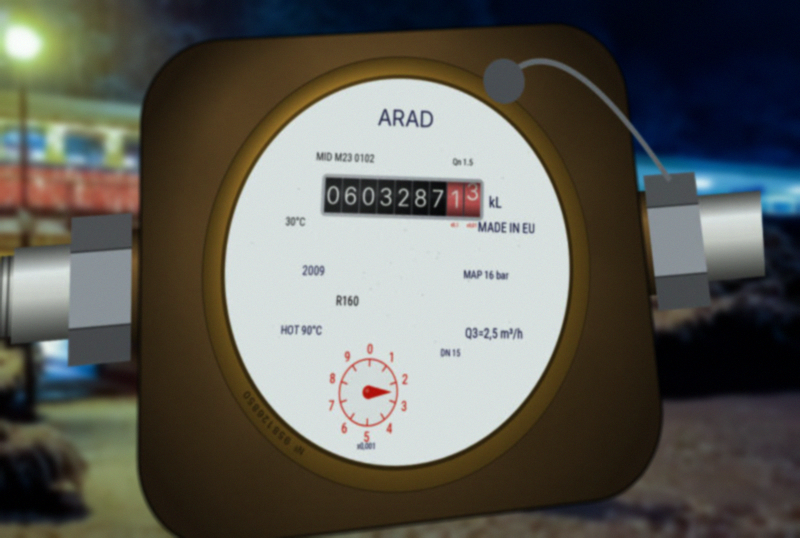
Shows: 603287.132 kL
